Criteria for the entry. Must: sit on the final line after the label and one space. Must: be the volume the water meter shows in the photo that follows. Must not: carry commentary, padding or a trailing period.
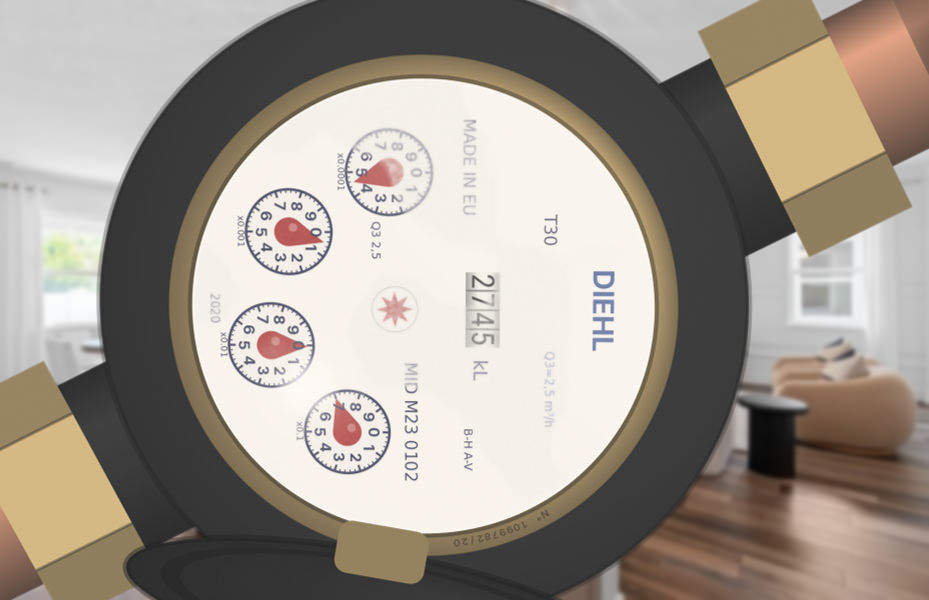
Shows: 2745.7004 kL
